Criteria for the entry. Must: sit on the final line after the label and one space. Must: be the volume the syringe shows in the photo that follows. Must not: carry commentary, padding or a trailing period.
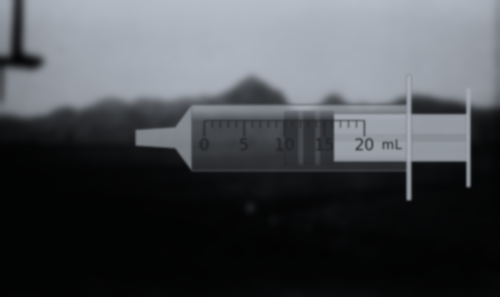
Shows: 10 mL
